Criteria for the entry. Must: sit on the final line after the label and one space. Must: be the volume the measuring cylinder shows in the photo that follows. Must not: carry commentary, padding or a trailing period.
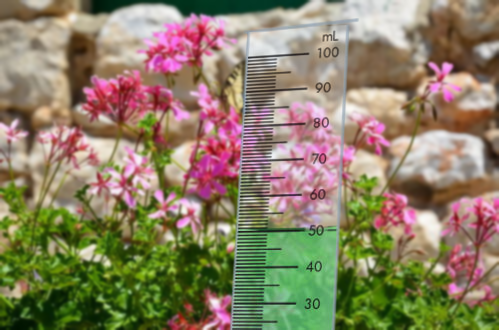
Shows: 50 mL
